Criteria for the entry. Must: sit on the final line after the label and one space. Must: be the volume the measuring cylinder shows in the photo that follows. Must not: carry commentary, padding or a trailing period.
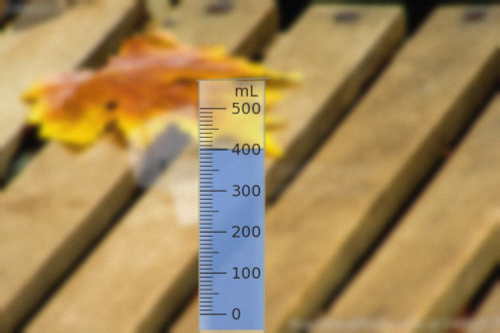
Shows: 400 mL
